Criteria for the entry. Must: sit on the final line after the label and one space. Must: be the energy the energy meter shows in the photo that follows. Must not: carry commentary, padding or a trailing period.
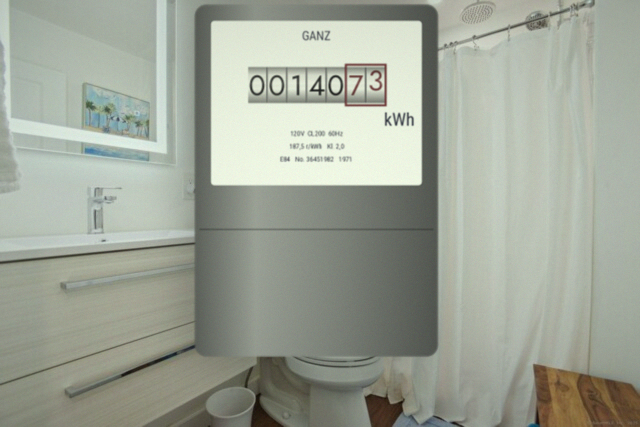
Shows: 140.73 kWh
